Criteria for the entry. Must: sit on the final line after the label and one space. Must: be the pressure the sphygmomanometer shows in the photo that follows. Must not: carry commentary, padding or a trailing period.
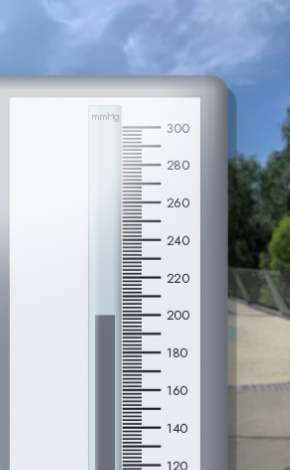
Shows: 200 mmHg
